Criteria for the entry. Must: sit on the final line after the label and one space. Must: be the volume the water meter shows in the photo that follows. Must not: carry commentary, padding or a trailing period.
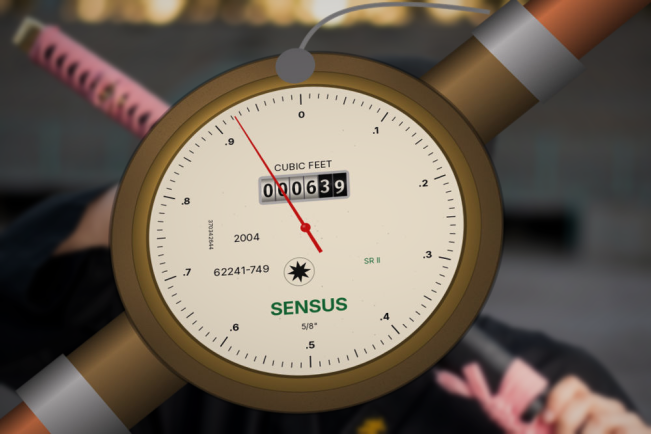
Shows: 638.92 ft³
